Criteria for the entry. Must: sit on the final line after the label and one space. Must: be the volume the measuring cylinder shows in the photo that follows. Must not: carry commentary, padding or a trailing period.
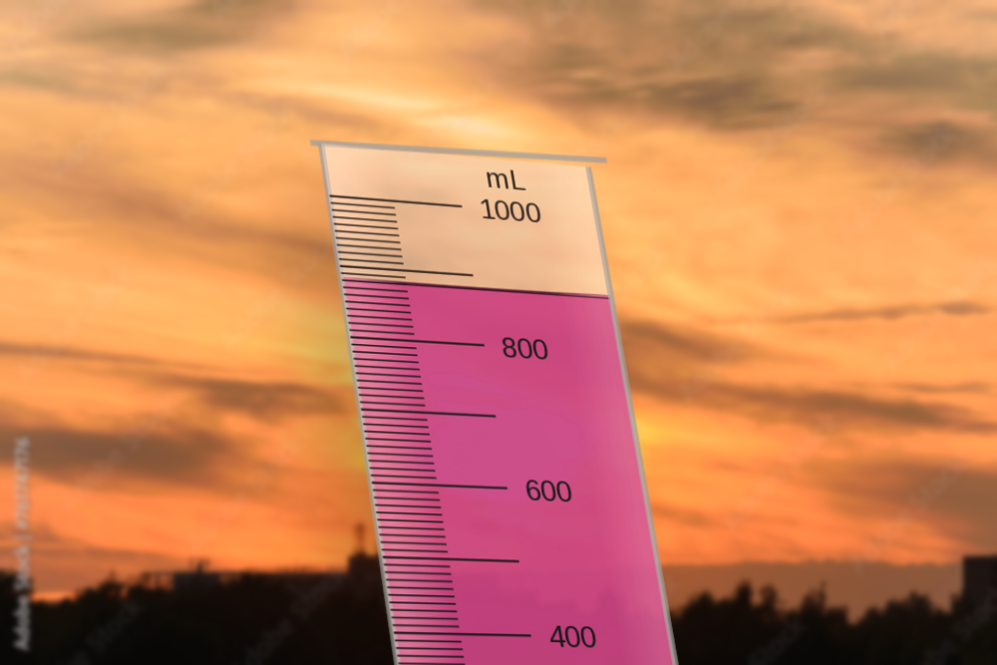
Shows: 880 mL
